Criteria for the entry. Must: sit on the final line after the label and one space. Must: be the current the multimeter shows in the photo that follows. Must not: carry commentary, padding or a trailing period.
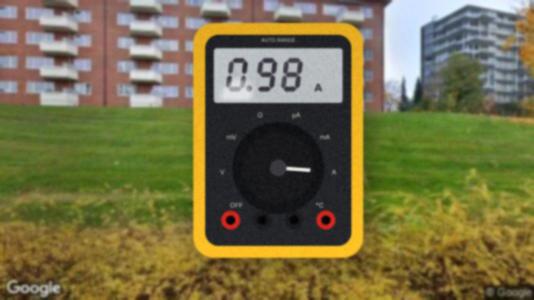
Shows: 0.98 A
